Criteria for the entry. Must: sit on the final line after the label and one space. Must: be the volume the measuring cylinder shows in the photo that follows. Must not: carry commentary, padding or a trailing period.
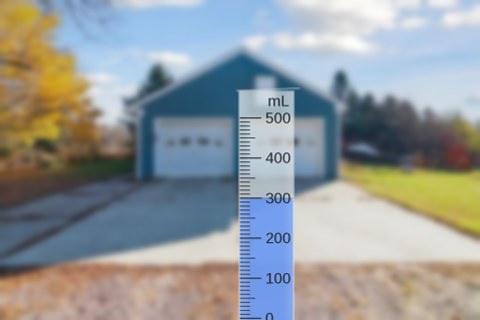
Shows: 300 mL
